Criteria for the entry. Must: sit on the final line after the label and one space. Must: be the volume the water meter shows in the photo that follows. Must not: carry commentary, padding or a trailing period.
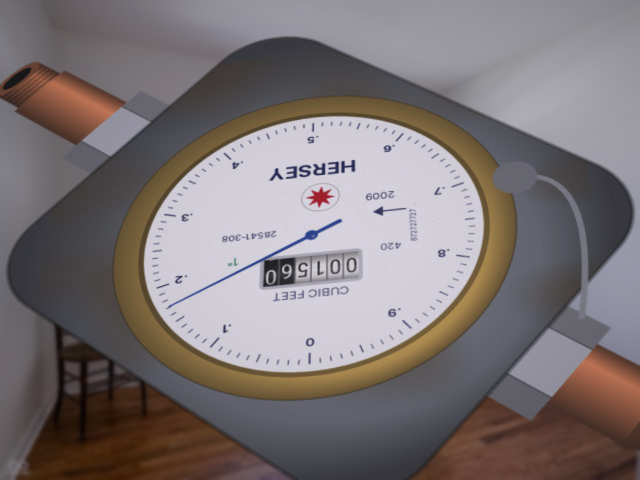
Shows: 1560.17 ft³
